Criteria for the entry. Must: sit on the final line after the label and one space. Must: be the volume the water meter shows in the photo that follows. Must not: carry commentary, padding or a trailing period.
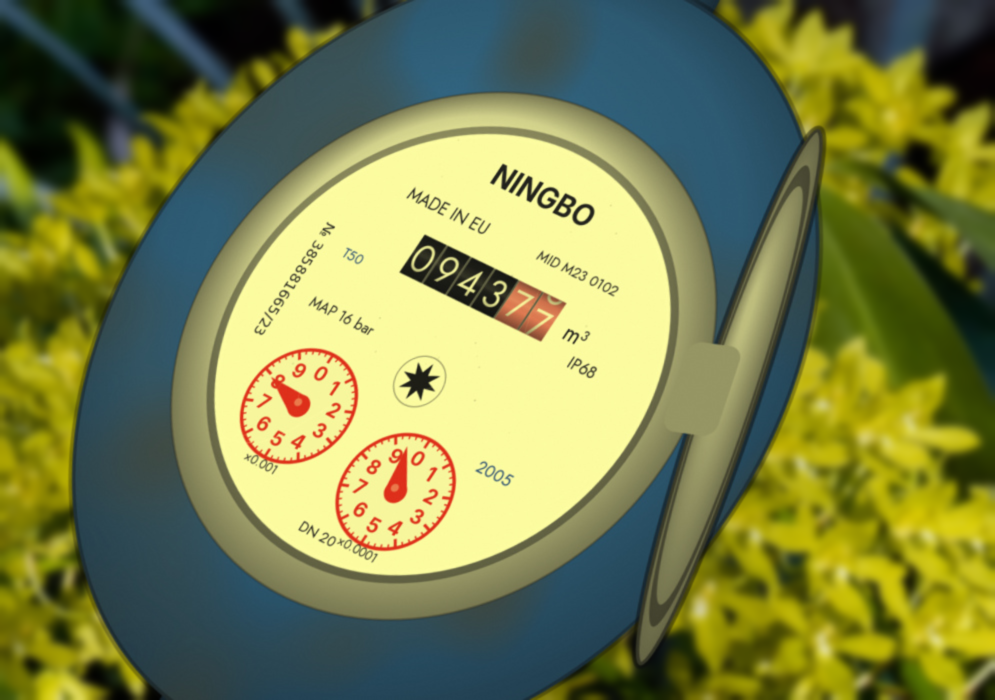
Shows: 943.7679 m³
